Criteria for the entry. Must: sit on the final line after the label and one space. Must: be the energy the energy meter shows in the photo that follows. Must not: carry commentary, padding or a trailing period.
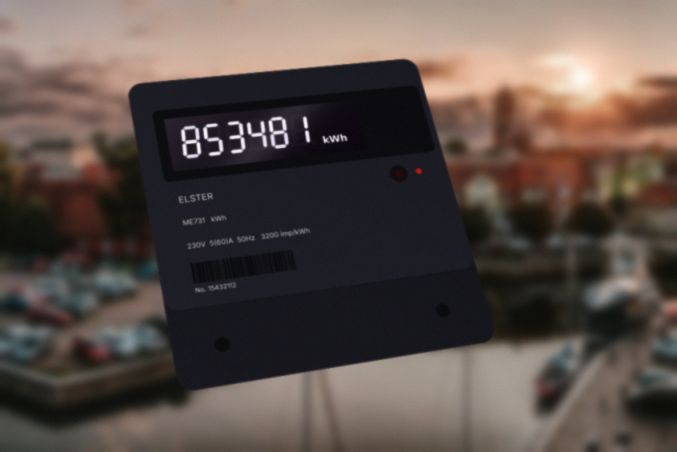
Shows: 853481 kWh
